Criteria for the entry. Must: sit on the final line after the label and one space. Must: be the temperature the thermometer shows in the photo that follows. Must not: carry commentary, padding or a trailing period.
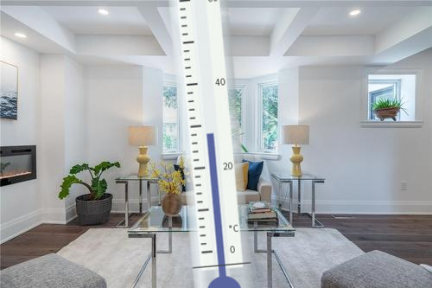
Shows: 28 °C
